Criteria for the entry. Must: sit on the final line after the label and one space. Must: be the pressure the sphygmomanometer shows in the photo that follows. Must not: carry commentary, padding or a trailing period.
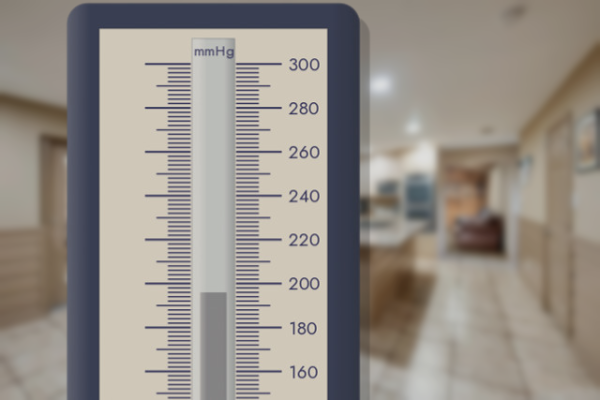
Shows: 196 mmHg
